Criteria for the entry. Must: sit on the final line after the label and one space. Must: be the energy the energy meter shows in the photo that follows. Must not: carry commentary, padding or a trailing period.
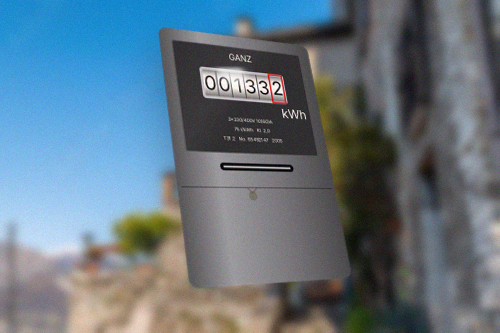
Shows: 133.2 kWh
